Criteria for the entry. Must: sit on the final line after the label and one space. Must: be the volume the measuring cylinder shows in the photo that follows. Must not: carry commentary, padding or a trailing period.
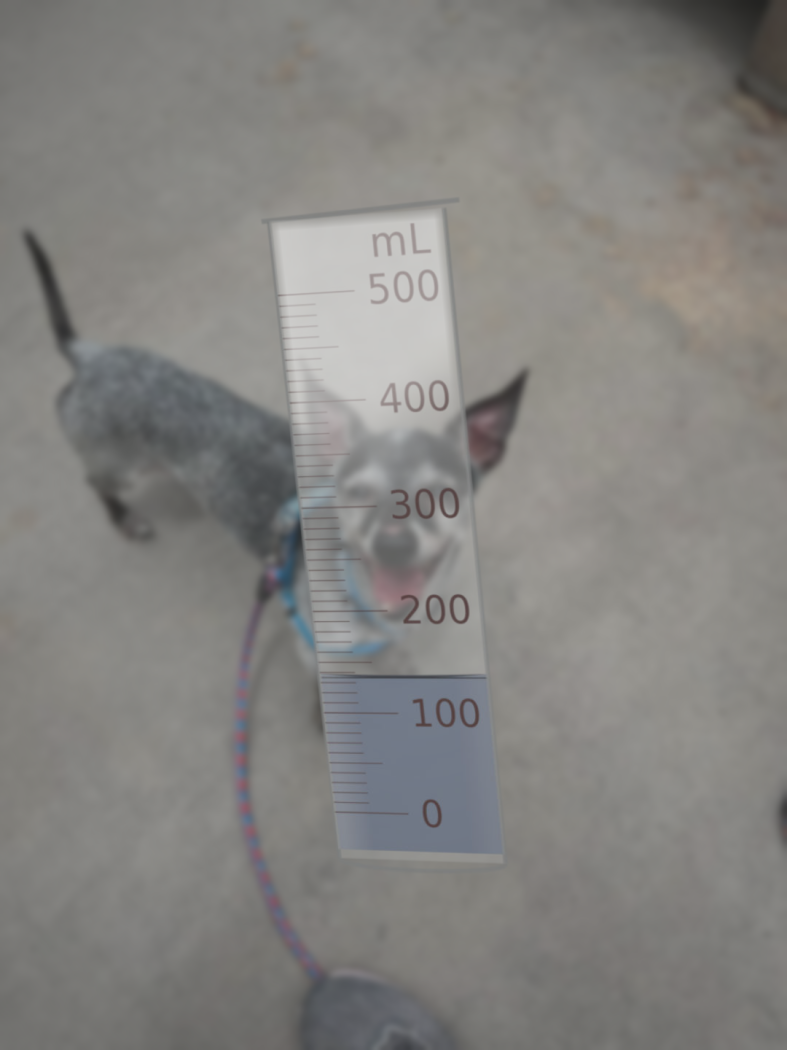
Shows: 135 mL
